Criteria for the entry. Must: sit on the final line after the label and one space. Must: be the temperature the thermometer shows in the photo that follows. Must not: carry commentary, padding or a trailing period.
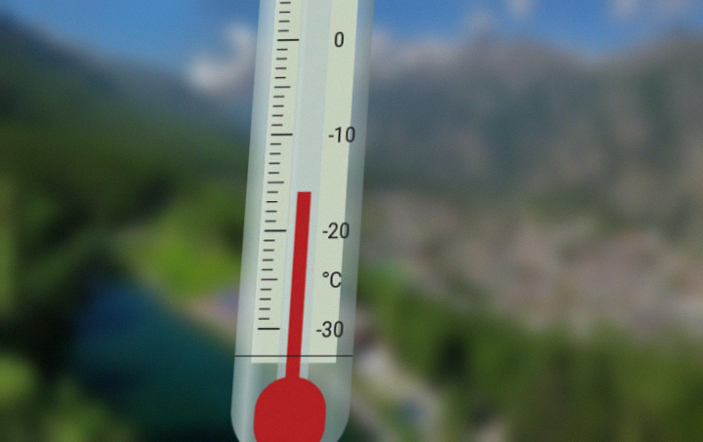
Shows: -16 °C
